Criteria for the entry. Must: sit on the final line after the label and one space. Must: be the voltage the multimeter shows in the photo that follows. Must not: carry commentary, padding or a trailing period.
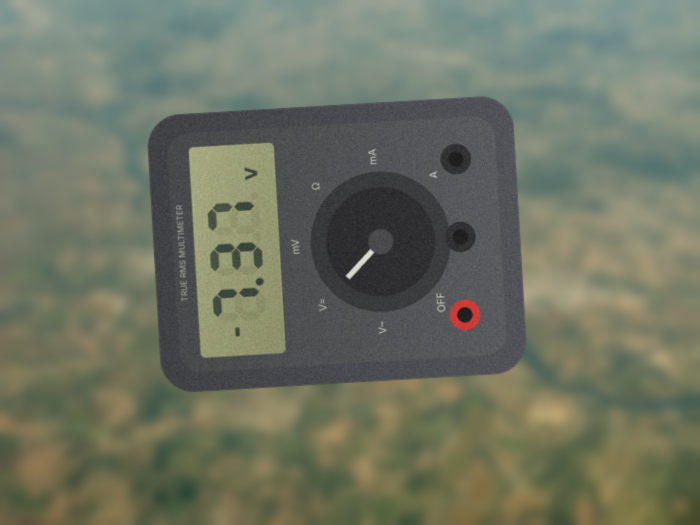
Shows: -7.37 V
